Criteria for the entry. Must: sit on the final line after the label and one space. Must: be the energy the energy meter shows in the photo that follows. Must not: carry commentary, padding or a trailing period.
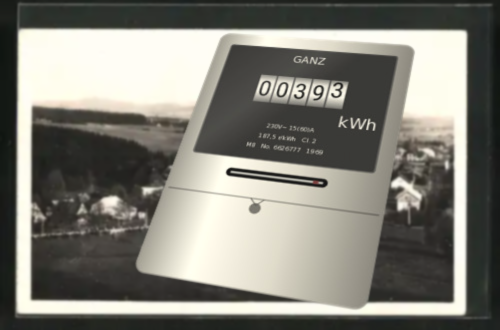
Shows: 393 kWh
